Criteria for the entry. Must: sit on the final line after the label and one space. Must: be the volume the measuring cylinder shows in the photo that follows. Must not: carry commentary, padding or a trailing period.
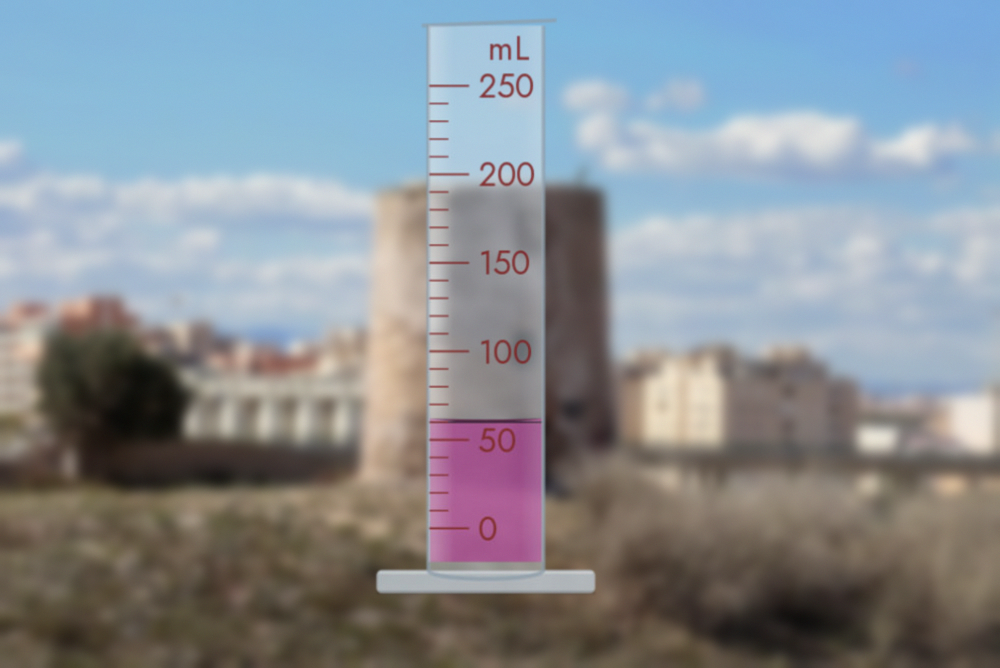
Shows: 60 mL
